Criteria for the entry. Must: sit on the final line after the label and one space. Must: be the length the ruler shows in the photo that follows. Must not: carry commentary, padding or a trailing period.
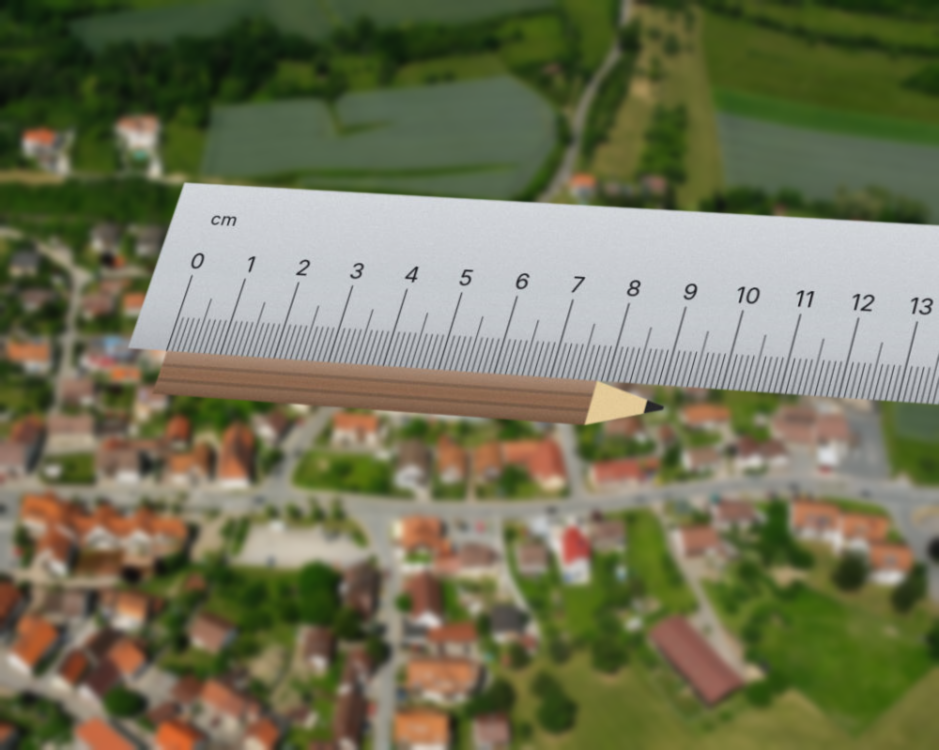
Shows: 9.1 cm
